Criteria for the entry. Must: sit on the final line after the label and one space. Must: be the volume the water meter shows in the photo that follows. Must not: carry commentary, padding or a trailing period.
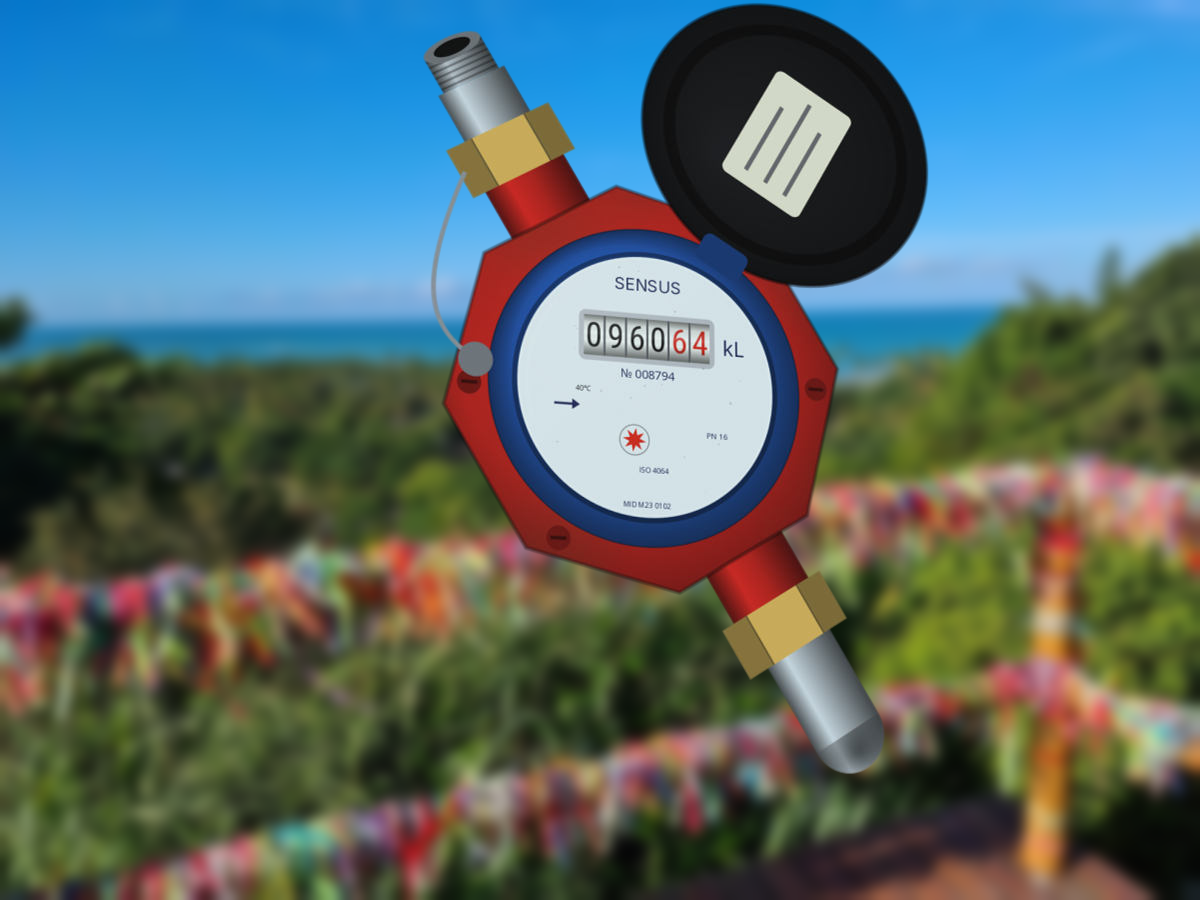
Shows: 960.64 kL
